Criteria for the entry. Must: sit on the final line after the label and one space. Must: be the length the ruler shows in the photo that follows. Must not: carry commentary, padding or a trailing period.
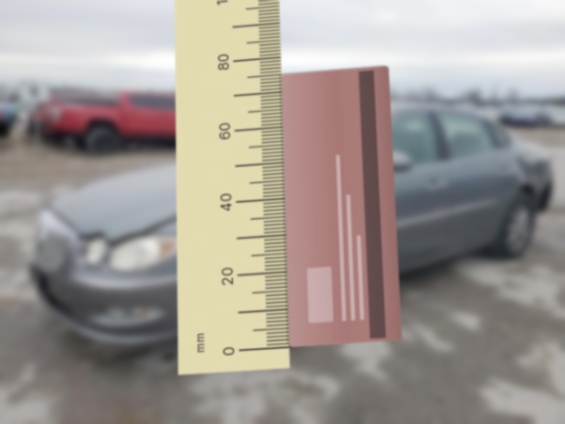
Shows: 75 mm
